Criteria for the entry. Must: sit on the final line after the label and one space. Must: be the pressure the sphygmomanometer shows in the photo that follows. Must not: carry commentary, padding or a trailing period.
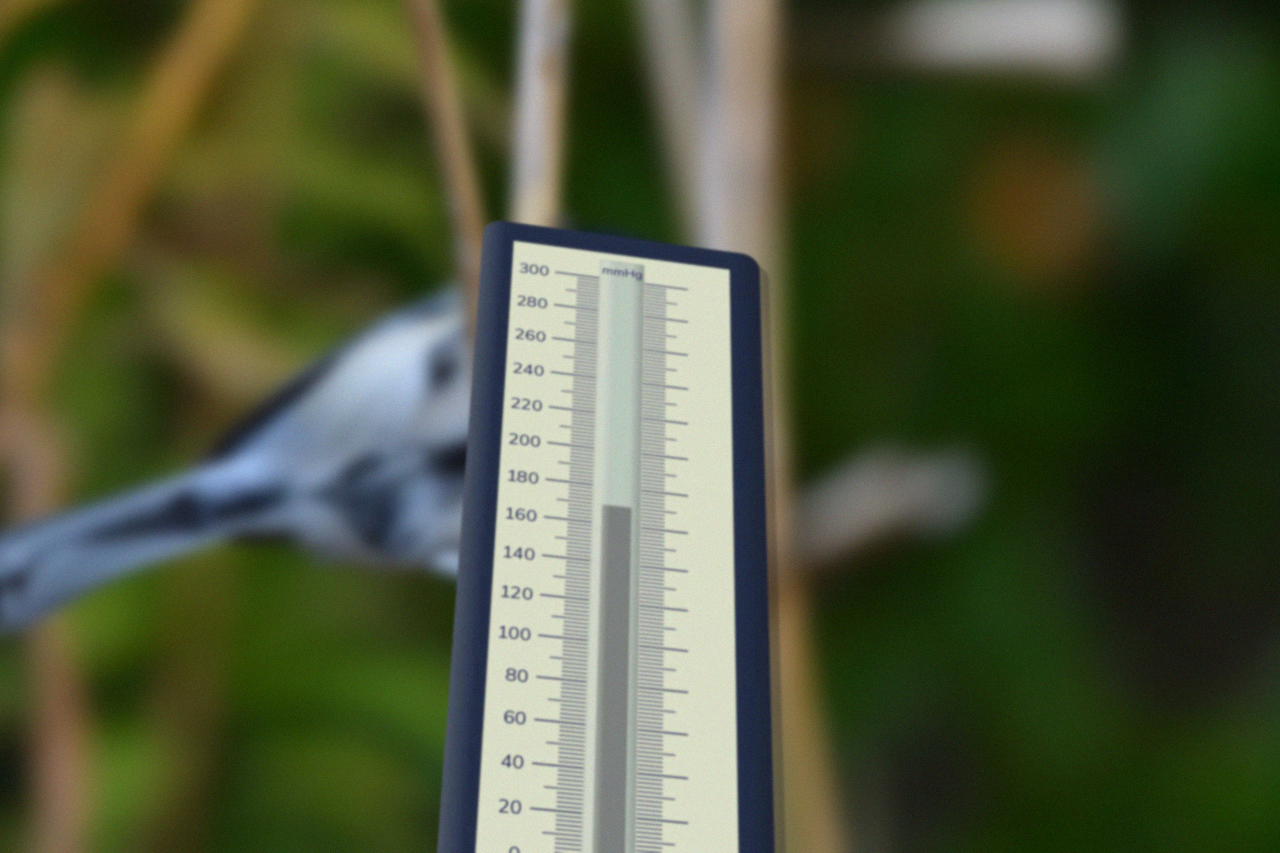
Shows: 170 mmHg
